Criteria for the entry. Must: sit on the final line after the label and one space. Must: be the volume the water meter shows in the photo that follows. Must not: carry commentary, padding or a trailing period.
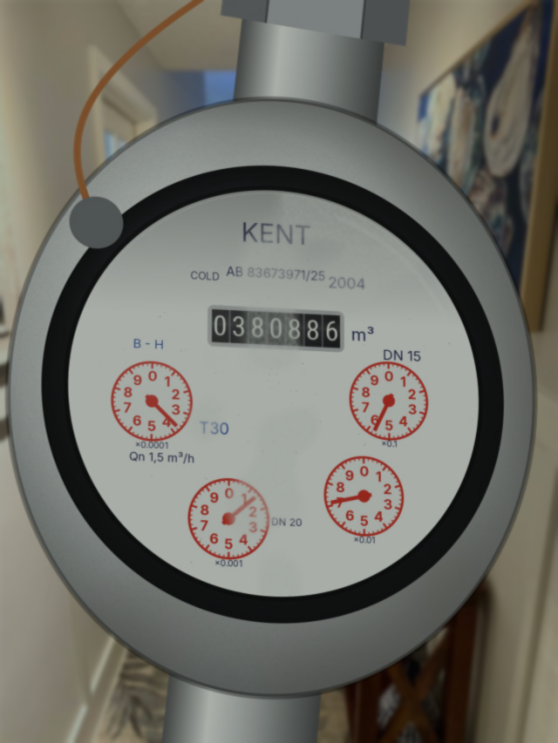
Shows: 380886.5713 m³
